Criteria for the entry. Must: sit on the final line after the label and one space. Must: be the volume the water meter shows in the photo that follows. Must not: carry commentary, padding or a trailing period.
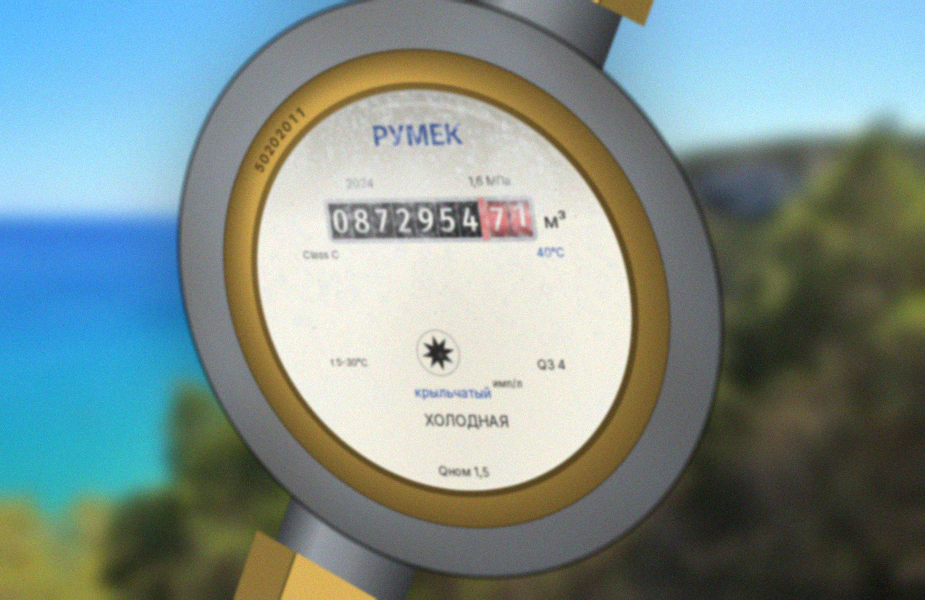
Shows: 872954.71 m³
